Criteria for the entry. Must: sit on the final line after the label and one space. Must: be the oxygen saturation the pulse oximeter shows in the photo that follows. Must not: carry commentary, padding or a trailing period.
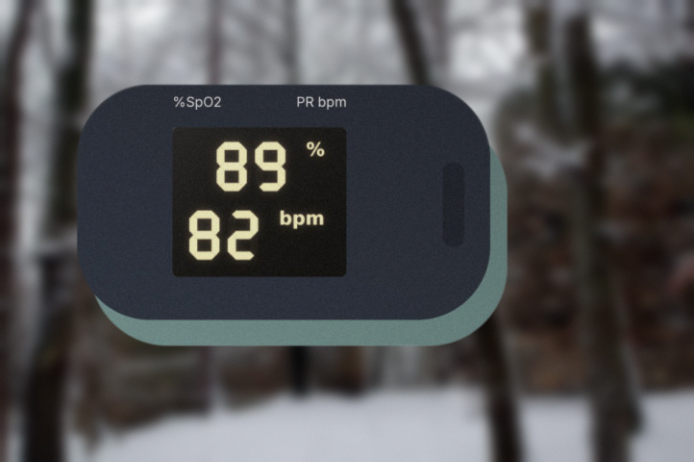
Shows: 89 %
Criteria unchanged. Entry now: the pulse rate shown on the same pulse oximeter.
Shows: 82 bpm
